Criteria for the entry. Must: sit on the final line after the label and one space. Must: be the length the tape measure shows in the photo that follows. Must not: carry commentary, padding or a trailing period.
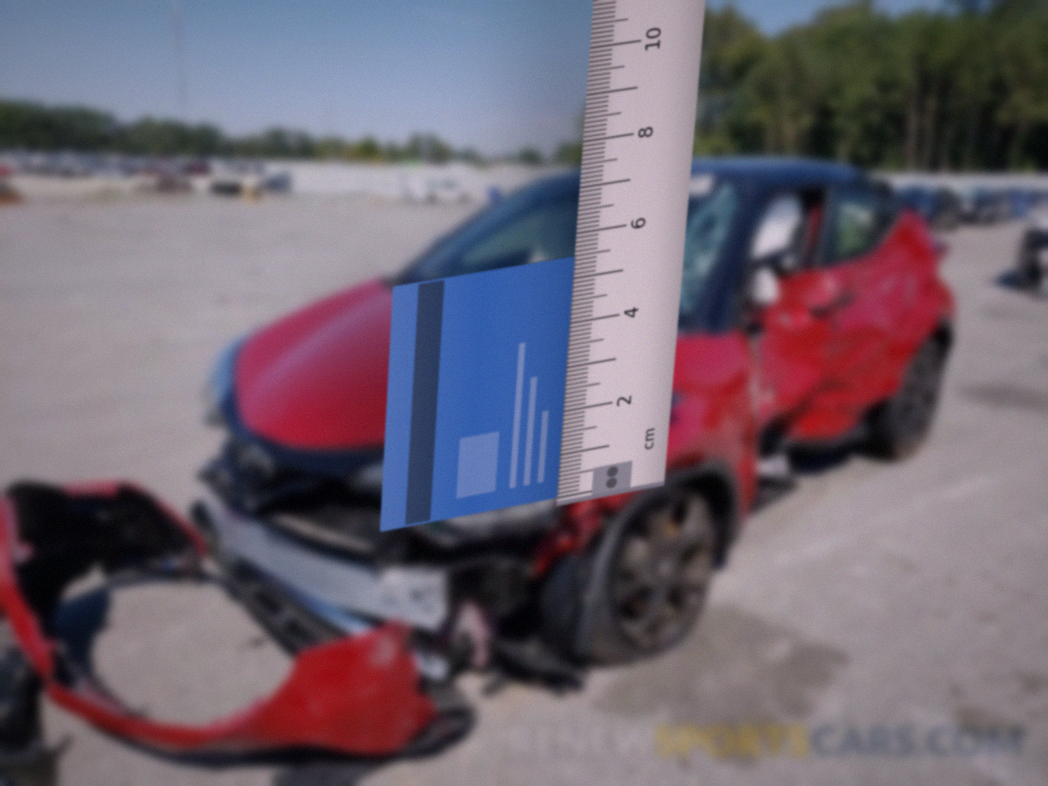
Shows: 5.5 cm
